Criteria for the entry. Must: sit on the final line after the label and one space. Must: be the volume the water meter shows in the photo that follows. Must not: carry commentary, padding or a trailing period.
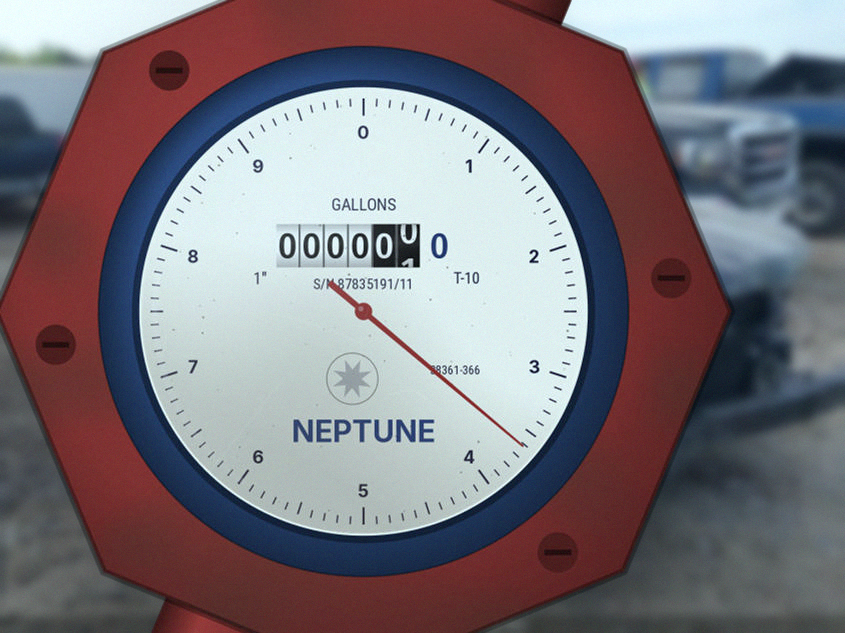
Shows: 3.6 gal
